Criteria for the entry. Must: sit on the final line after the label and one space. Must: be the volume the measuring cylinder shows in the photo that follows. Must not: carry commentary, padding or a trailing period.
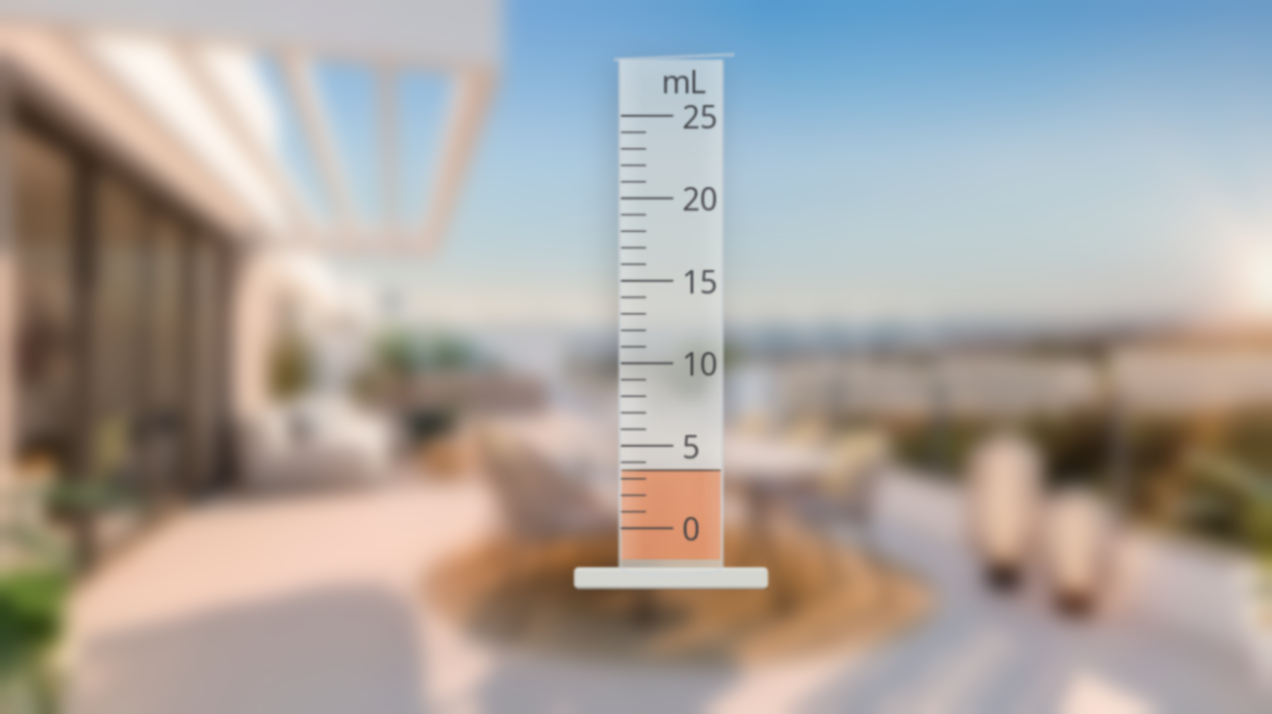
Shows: 3.5 mL
